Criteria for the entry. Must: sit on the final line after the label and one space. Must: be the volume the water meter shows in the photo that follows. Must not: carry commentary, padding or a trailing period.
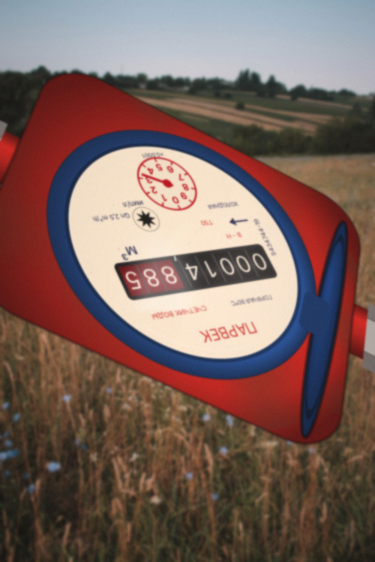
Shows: 14.8853 m³
